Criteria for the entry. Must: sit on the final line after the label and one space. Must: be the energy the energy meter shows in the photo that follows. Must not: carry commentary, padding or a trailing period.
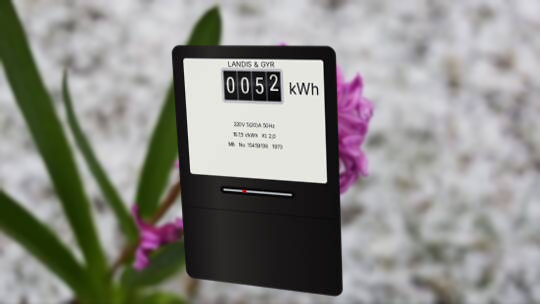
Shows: 52 kWh
